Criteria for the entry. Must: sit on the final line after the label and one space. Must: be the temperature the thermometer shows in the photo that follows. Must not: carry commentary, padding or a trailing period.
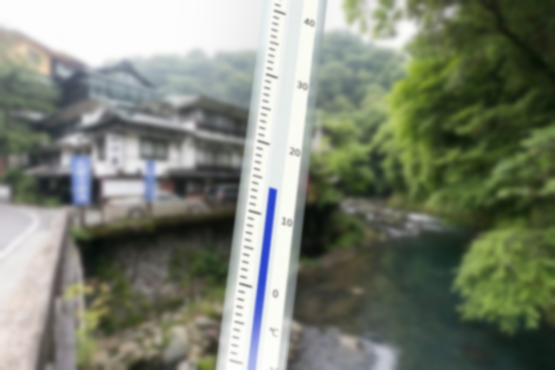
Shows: 14 °C
